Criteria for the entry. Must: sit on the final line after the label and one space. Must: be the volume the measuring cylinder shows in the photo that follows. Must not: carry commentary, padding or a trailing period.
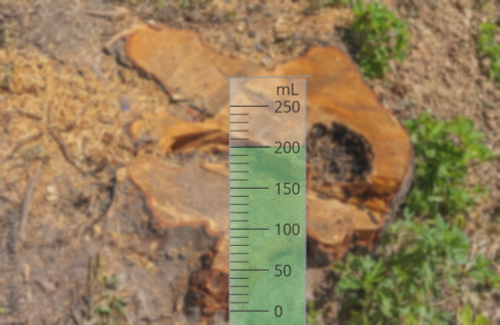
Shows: 200 mL
